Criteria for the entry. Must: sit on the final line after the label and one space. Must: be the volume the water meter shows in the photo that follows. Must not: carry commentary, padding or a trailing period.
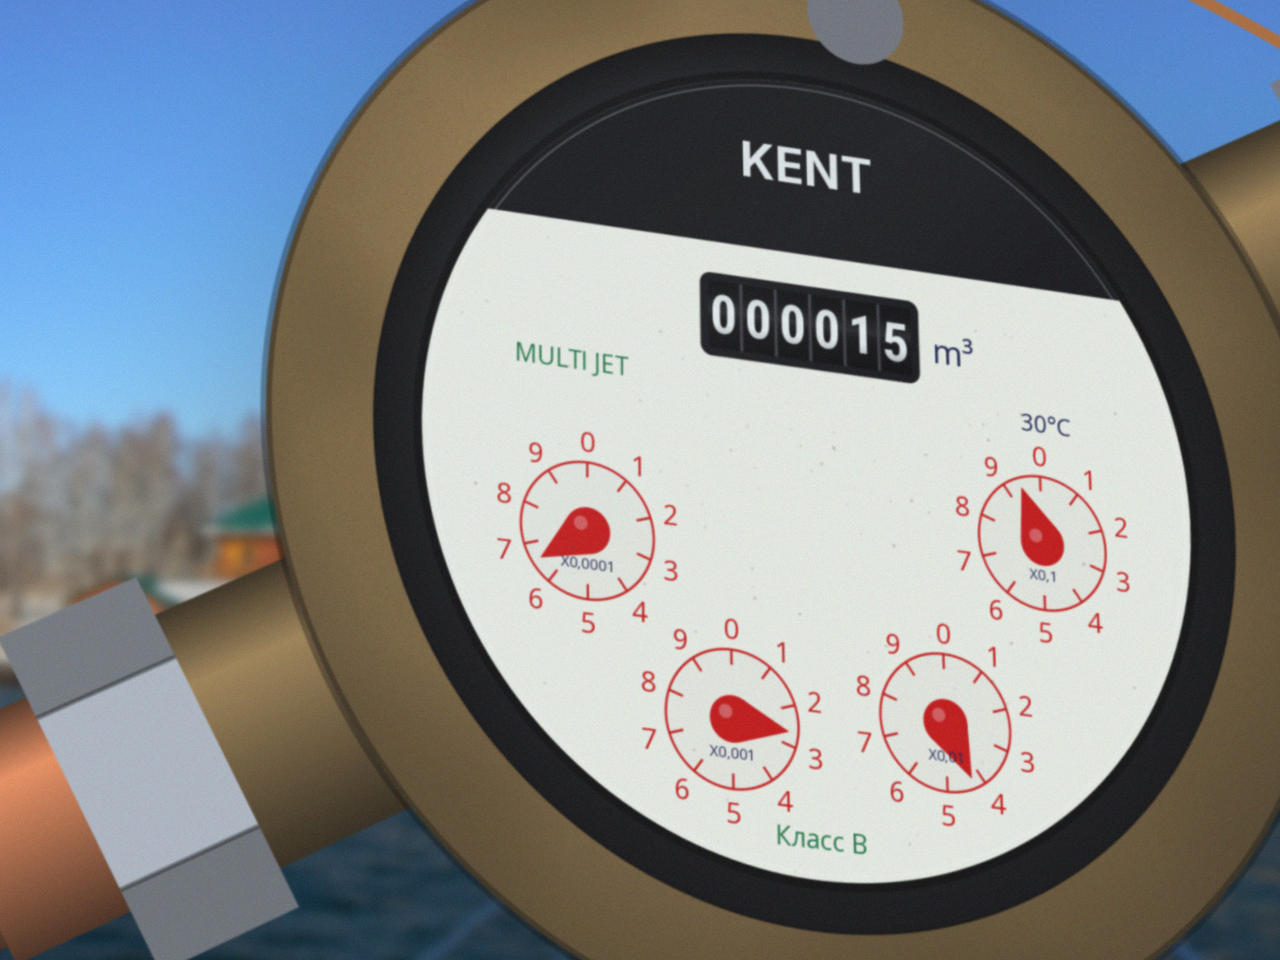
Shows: 14.9426 m³
